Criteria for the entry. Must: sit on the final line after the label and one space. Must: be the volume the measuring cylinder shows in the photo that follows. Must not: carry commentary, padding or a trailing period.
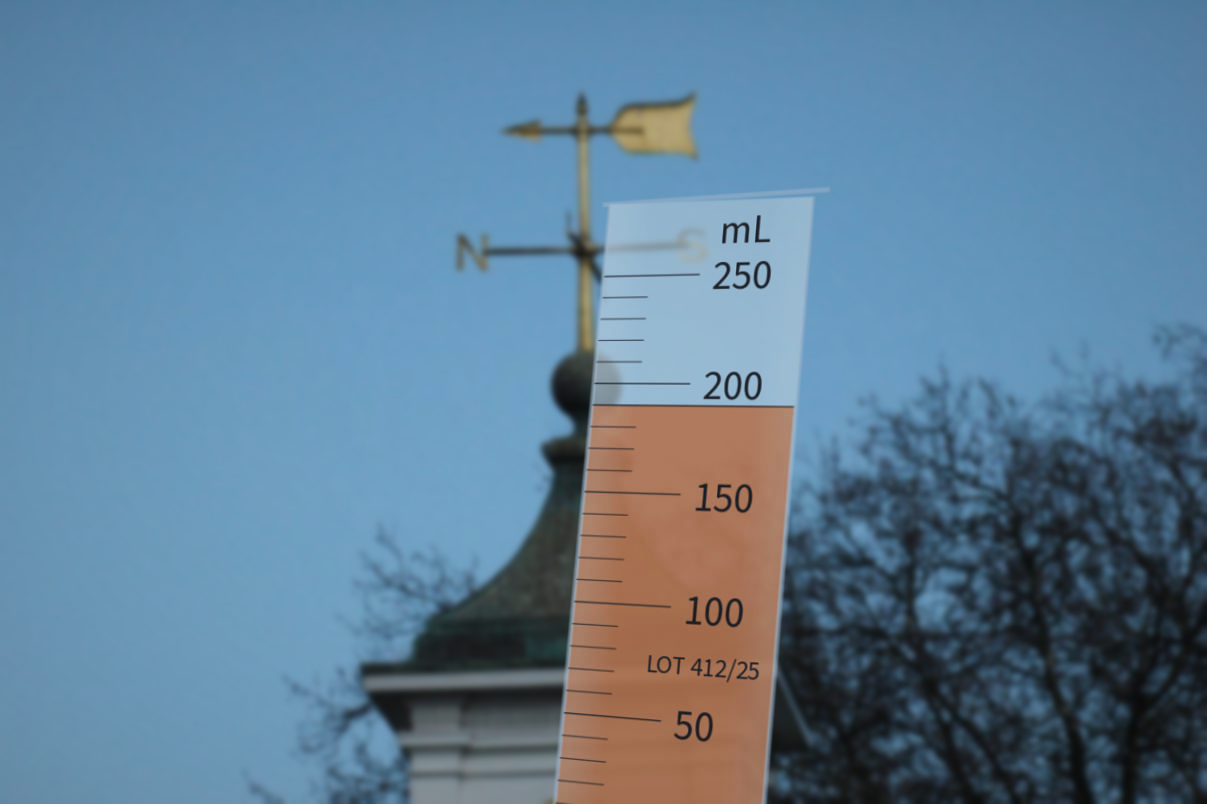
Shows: 190 mL
